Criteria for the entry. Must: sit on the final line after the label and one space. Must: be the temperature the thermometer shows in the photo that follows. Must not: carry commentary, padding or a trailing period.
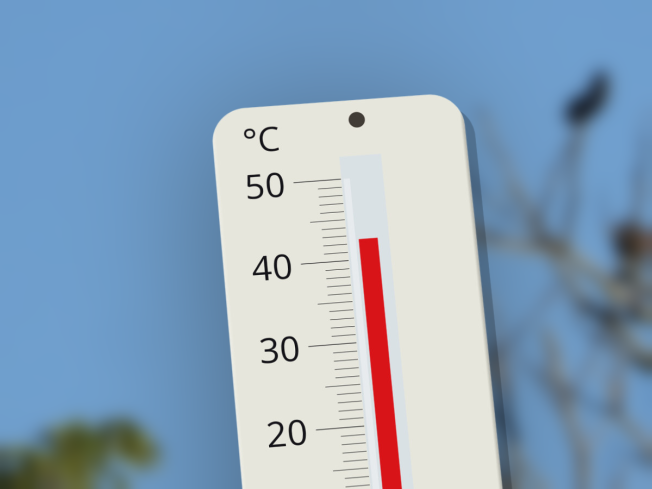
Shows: 42.5 °C
